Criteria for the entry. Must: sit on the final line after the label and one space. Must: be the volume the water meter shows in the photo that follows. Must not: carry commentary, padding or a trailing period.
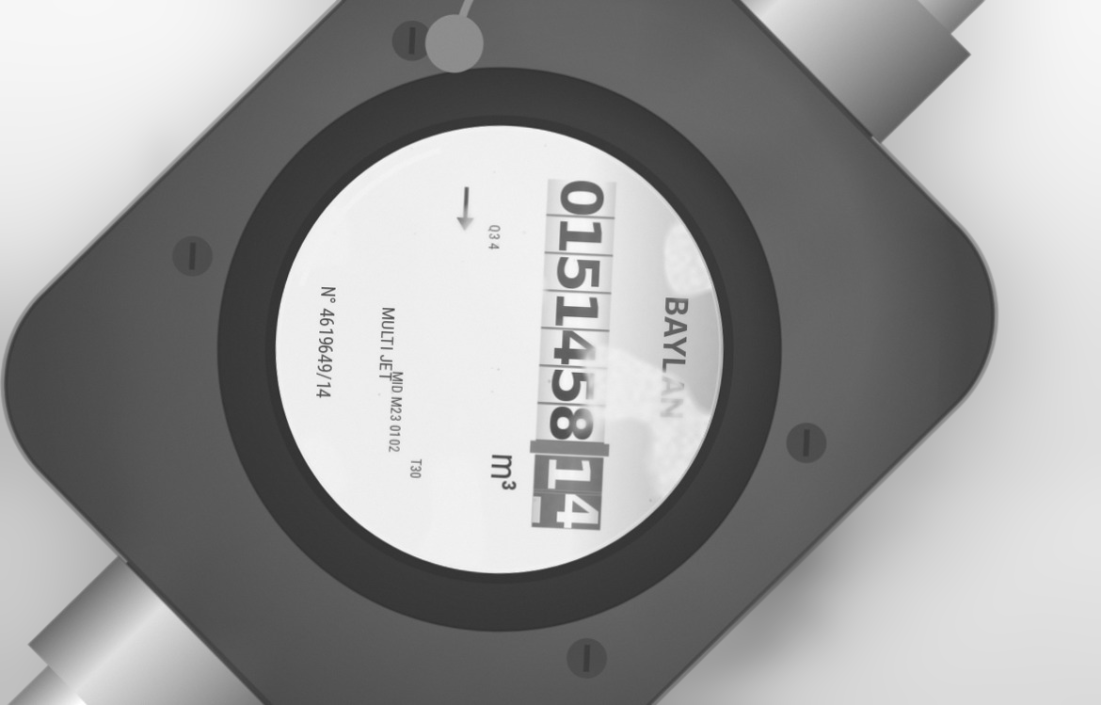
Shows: 151458.14 m³
